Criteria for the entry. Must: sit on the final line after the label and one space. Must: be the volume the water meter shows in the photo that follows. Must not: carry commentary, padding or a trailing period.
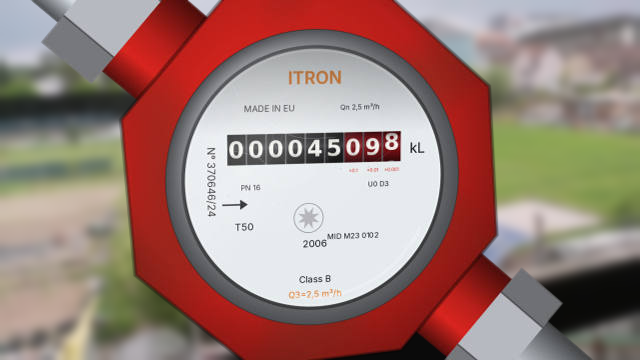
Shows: 45.098 kL
